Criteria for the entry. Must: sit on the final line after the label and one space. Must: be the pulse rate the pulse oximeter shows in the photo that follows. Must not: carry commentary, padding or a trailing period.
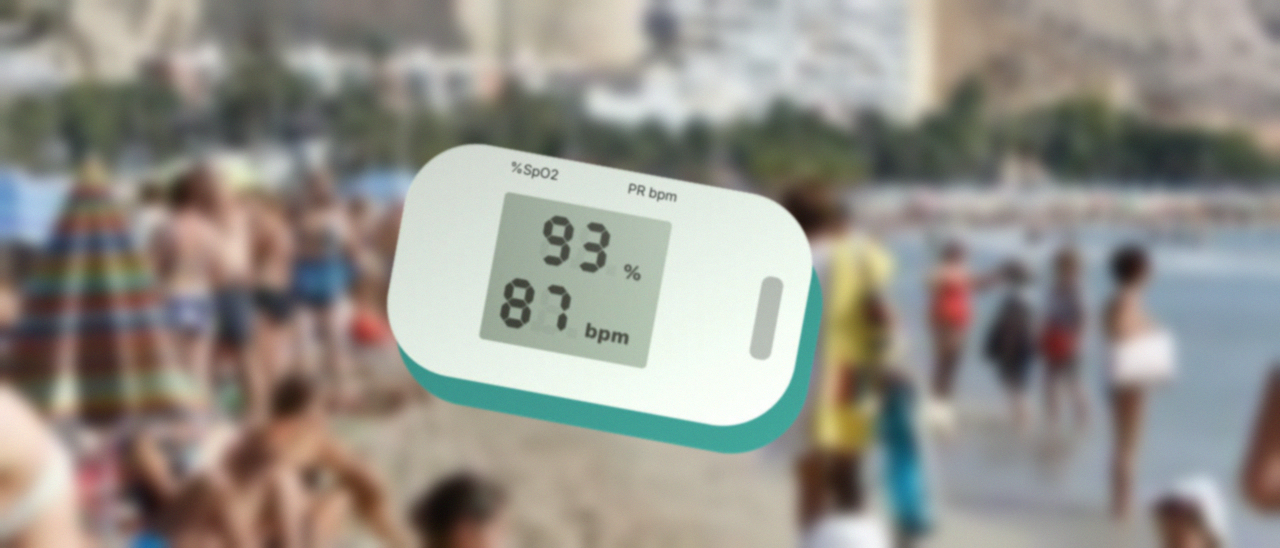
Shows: 87 bpm
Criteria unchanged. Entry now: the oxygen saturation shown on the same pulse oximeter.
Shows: 93 %
